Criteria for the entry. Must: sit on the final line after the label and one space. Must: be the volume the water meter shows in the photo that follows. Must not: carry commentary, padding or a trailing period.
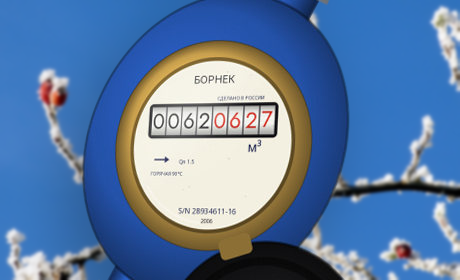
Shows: 62.0627 m³
